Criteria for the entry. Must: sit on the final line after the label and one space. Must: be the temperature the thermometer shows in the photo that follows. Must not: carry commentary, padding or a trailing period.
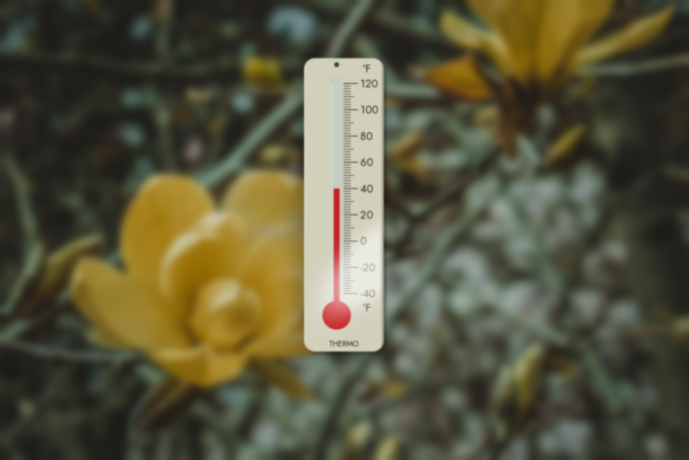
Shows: 40 °F
